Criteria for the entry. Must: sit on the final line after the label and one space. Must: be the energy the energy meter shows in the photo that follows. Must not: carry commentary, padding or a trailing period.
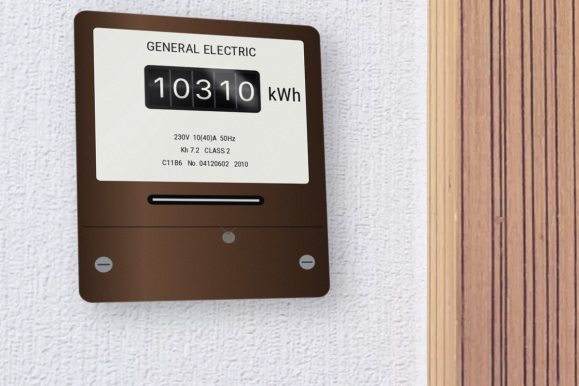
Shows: 10310 kWh
